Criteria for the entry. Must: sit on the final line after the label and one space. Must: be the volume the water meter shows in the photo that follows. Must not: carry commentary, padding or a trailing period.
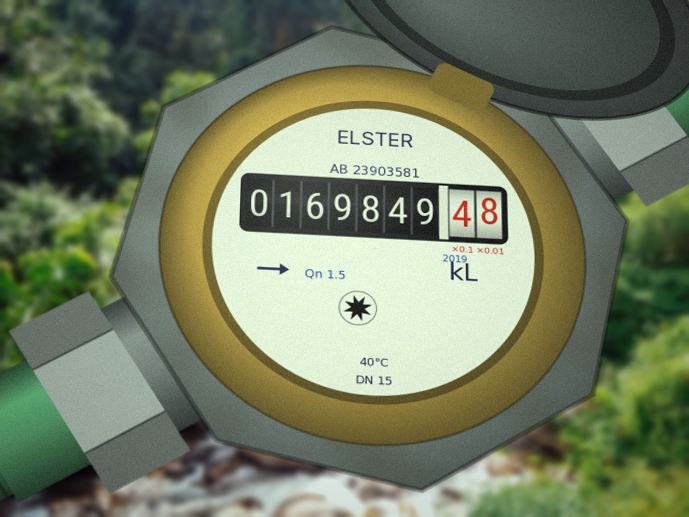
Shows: 169849.48 kL
